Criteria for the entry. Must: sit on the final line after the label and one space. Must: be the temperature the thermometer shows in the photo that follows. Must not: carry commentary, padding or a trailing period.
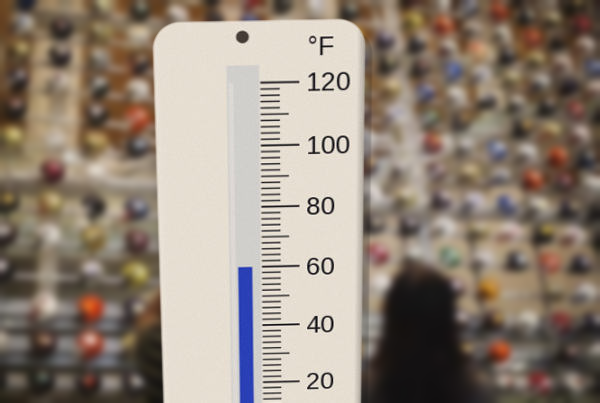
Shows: 60 °F
